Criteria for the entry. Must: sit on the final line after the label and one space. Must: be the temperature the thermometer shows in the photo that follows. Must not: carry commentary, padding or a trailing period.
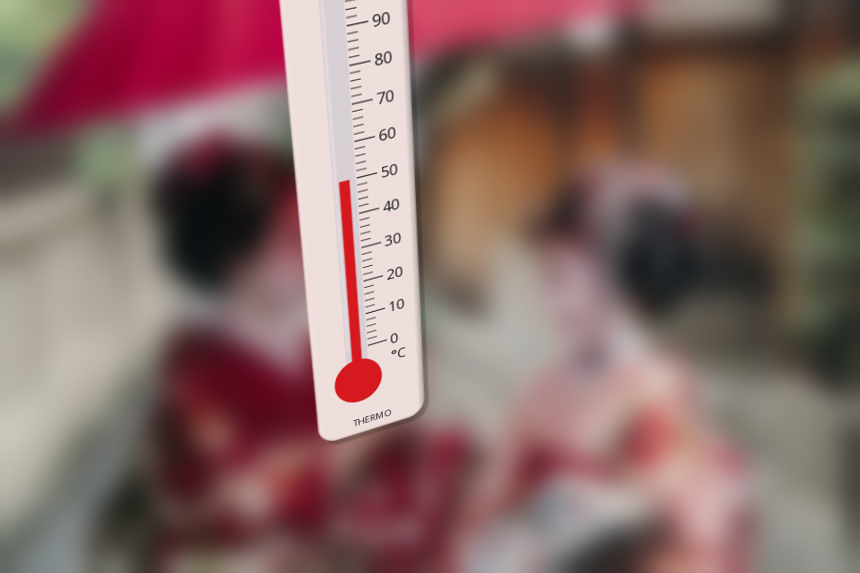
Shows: 50 °C
